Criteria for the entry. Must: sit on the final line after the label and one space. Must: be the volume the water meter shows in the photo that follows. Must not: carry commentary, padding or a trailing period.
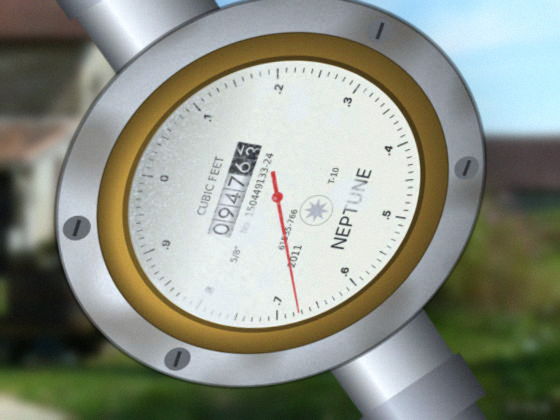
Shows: 94762.67 ft³
